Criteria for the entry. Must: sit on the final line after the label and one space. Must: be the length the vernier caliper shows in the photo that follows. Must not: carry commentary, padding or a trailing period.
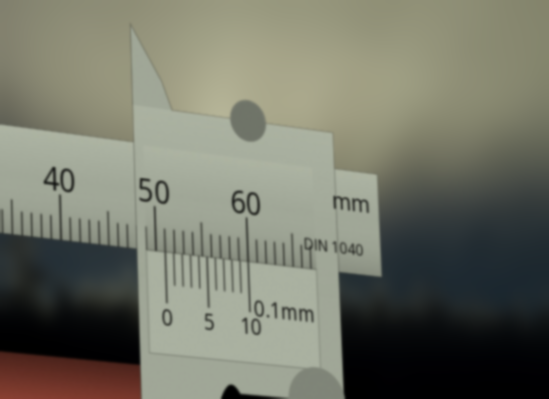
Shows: 51.0 mm
